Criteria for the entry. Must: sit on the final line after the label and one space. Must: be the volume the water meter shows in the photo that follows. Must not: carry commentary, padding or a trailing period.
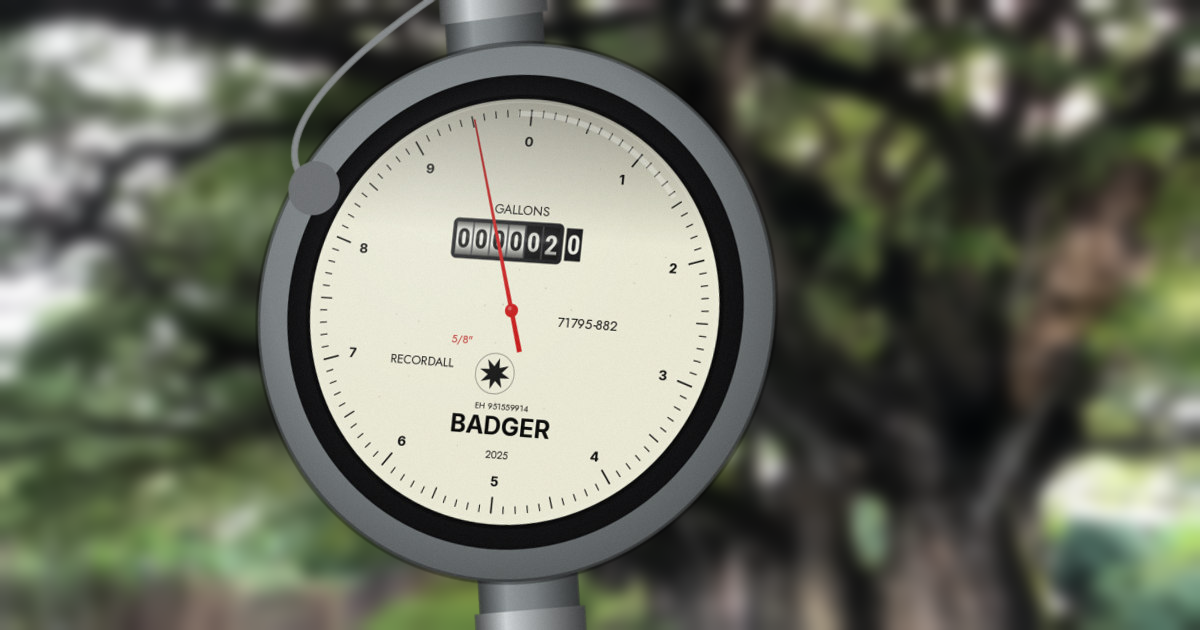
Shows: 19.5 gal
